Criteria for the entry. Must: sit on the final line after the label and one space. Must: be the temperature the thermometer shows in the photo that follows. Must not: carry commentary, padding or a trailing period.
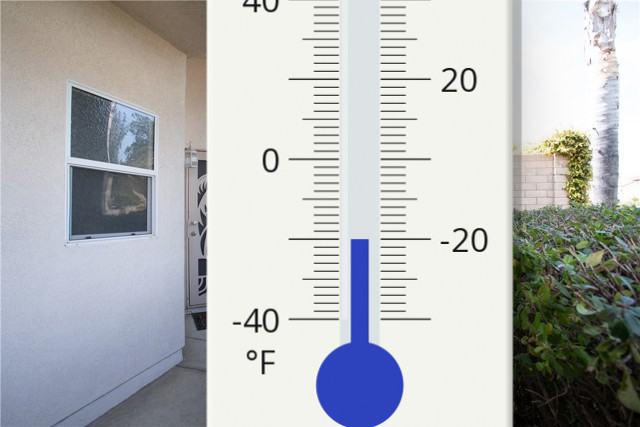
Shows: -20 °F
